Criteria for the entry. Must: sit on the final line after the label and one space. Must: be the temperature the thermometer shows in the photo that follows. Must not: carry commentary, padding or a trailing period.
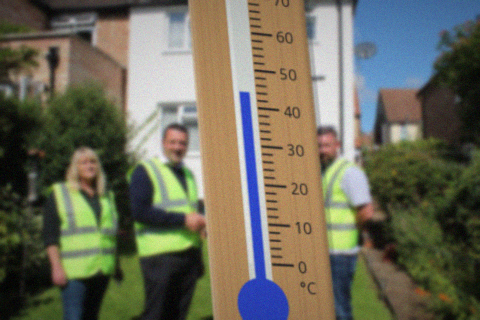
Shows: 44 °C
